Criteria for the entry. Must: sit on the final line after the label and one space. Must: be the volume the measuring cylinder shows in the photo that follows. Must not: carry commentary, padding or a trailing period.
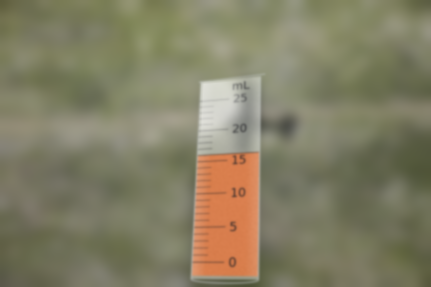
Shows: 16 mL
